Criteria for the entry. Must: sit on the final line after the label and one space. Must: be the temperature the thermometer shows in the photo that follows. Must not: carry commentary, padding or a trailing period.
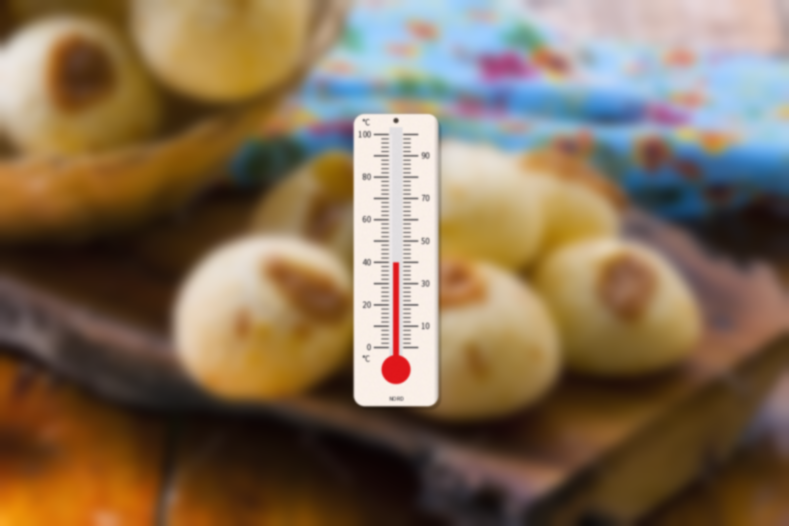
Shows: 40 °C
